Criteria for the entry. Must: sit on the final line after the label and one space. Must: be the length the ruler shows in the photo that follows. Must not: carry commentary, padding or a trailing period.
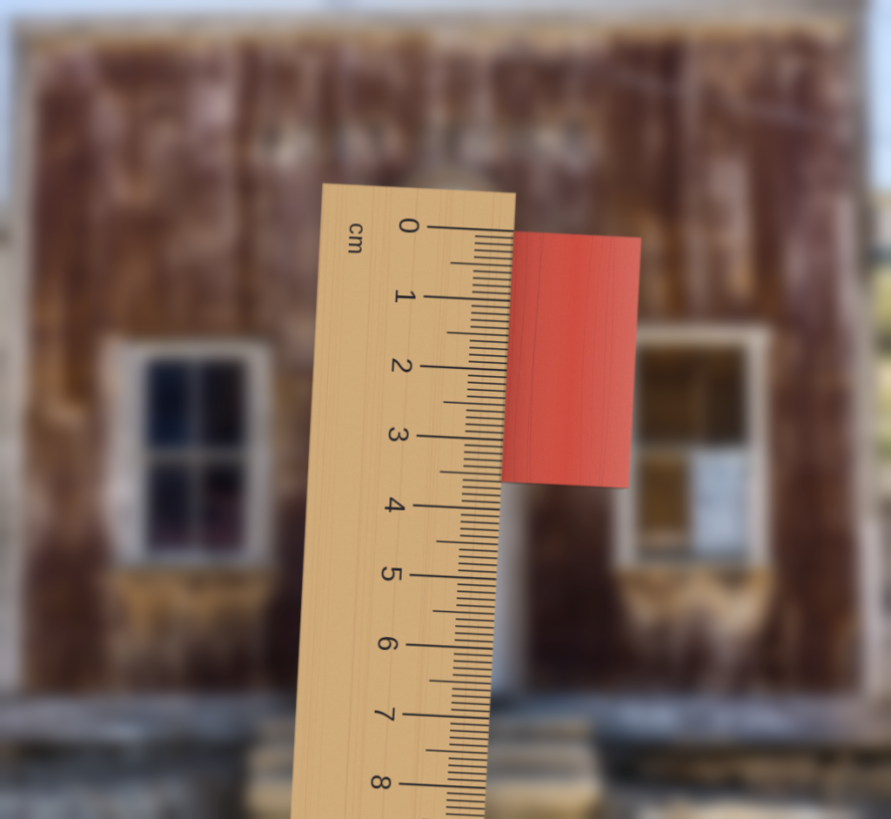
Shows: 3.6 cm
